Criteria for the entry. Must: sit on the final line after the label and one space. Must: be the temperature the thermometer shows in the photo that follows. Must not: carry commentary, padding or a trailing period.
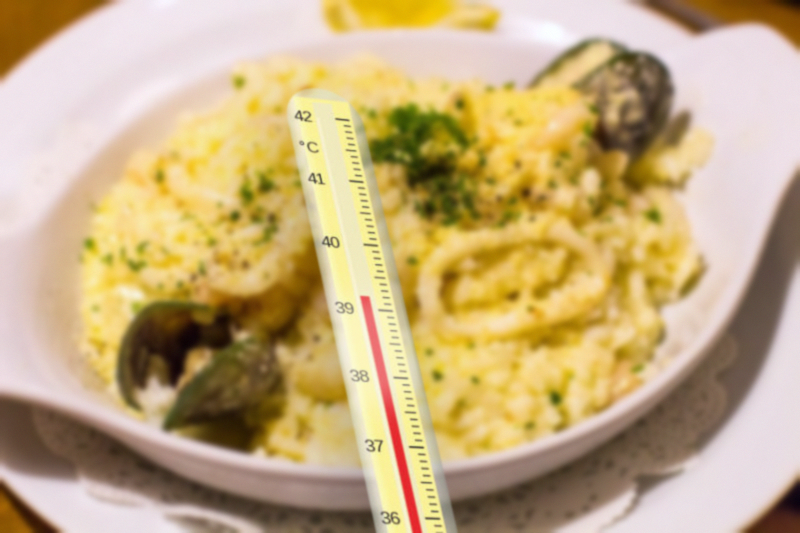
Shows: 39.2 °C
